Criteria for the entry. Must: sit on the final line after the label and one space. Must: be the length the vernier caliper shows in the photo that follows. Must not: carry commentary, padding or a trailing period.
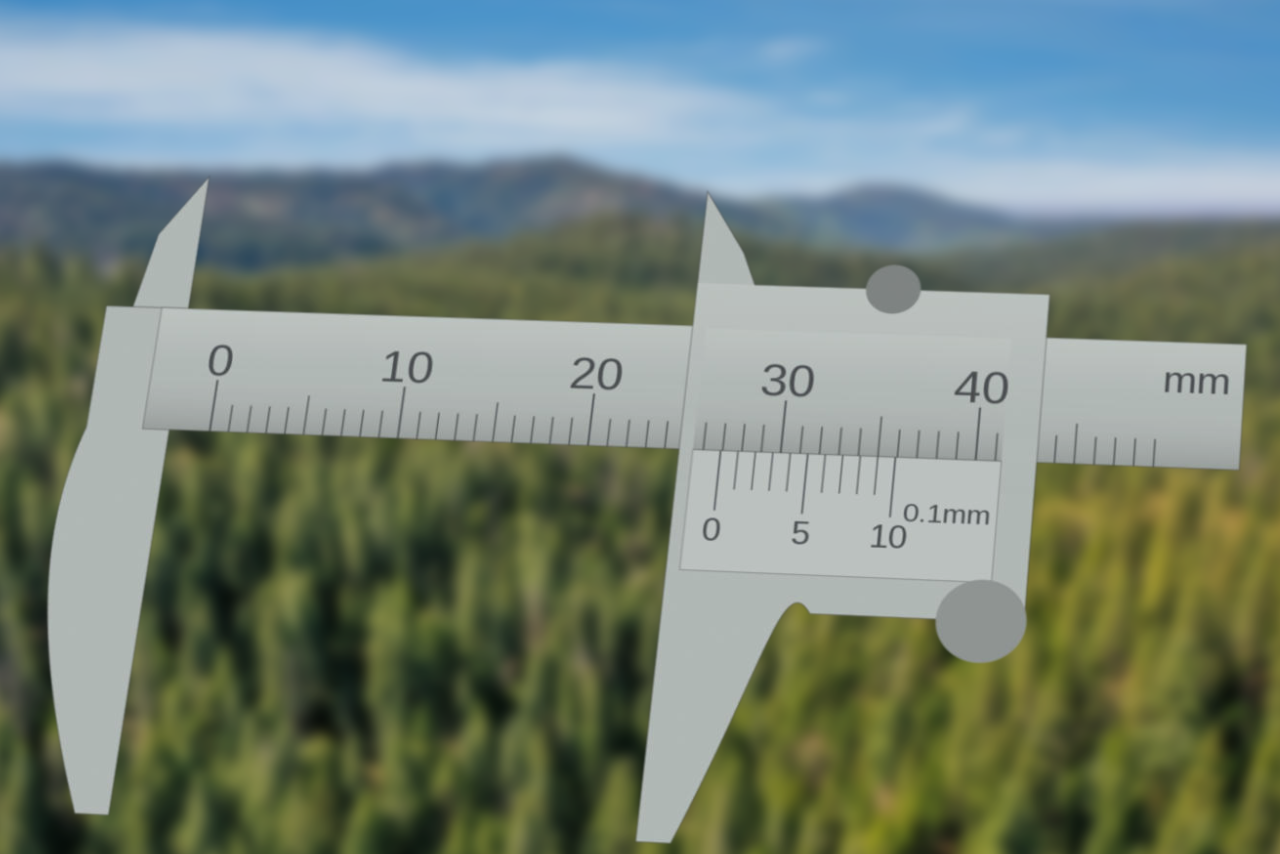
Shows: 26.9 mm
